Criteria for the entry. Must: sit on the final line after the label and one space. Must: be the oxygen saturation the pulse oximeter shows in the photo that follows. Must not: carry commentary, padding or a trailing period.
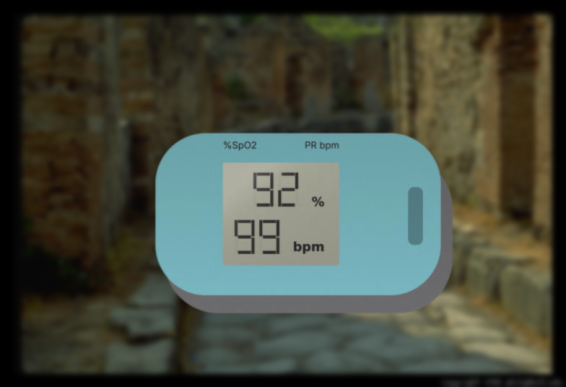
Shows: 92 %
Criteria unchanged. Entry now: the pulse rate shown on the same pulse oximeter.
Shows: 99 bpm
